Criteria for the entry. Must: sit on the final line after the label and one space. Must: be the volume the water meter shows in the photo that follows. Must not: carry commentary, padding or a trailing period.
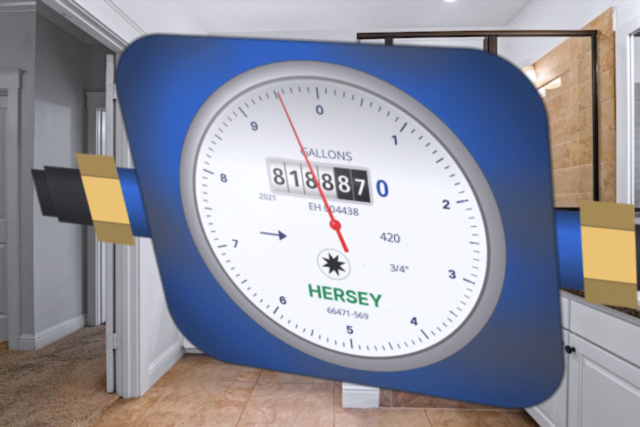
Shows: 8188869.5 gal
